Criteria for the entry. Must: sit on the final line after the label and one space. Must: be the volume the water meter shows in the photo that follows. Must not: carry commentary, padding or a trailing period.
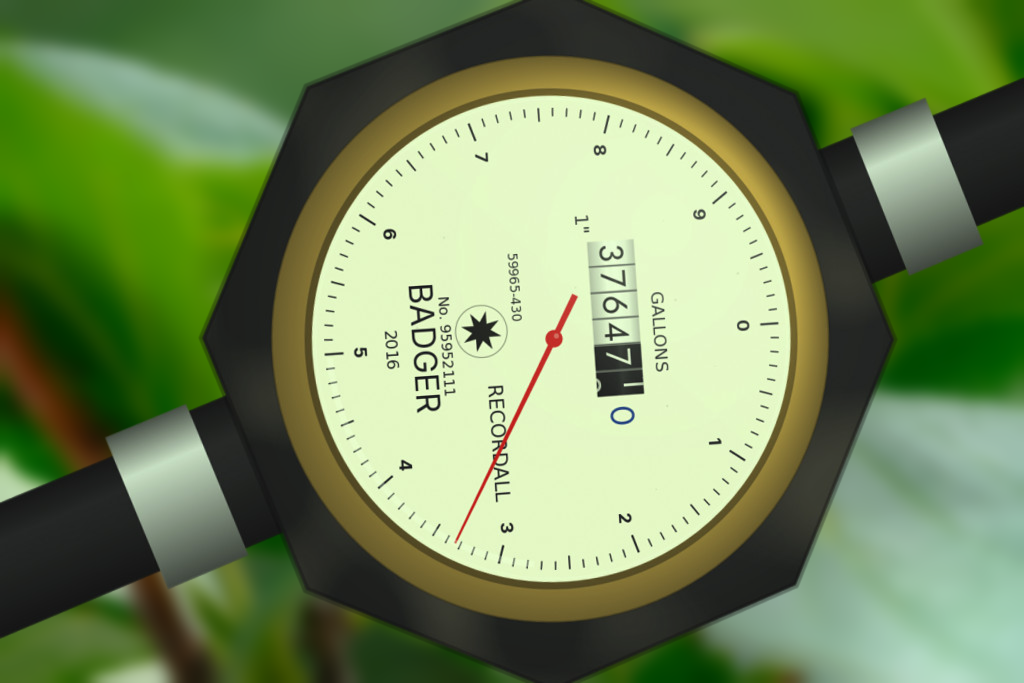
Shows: 3764713.3 gal
